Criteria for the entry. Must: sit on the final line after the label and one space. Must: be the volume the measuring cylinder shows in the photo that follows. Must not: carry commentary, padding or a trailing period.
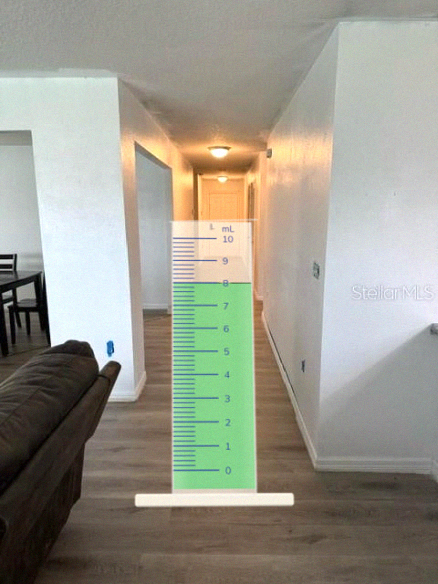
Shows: 8 mL
